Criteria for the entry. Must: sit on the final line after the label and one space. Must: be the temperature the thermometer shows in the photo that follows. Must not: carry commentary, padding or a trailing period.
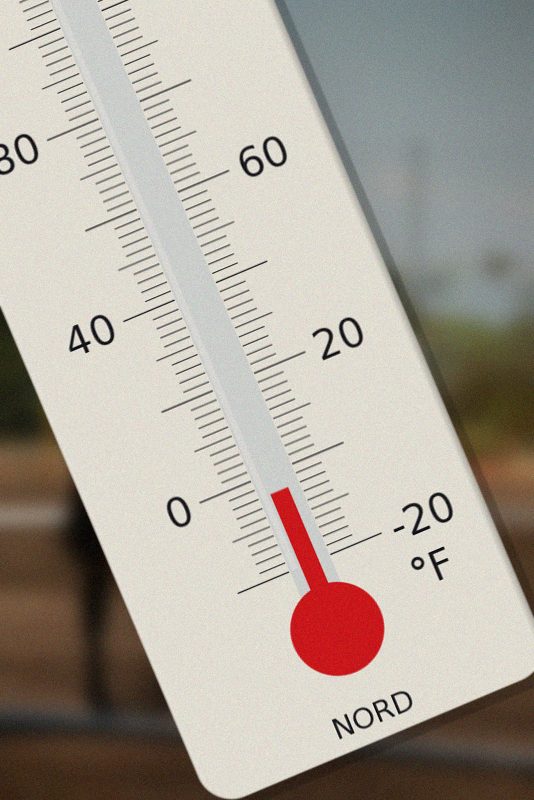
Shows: -4 °F
